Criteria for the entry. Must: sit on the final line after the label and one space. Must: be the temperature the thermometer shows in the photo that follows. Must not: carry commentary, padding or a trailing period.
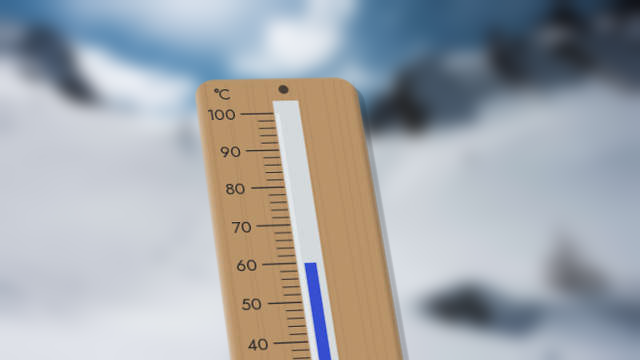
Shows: 60 °C
